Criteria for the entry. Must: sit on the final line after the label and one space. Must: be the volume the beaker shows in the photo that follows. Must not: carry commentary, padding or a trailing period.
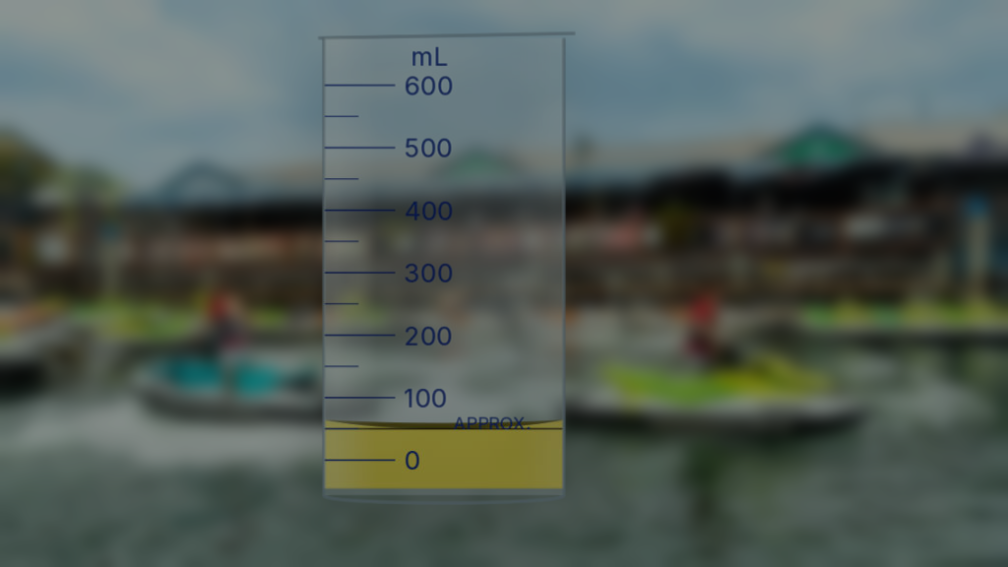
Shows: 50 mL
